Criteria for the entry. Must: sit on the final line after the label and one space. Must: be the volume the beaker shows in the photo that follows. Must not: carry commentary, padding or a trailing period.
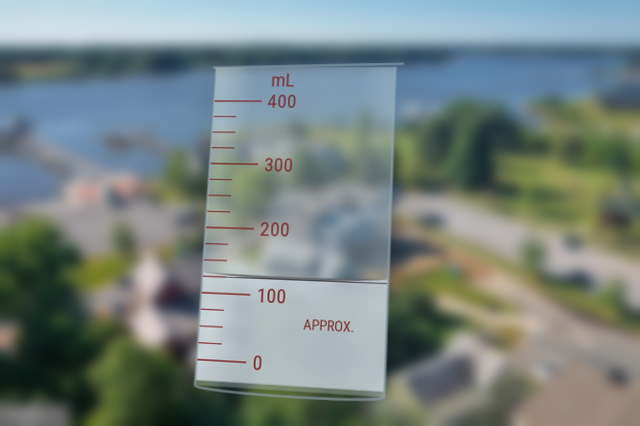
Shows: 125 mL
